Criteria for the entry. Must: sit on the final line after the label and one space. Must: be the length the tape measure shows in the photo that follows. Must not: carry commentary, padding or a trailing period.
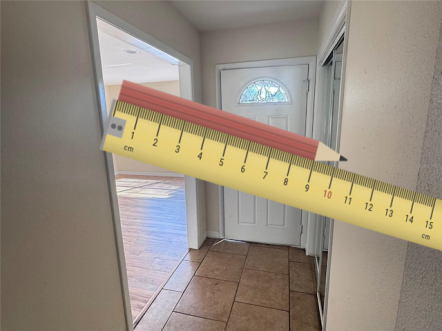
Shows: 10.5 cm
